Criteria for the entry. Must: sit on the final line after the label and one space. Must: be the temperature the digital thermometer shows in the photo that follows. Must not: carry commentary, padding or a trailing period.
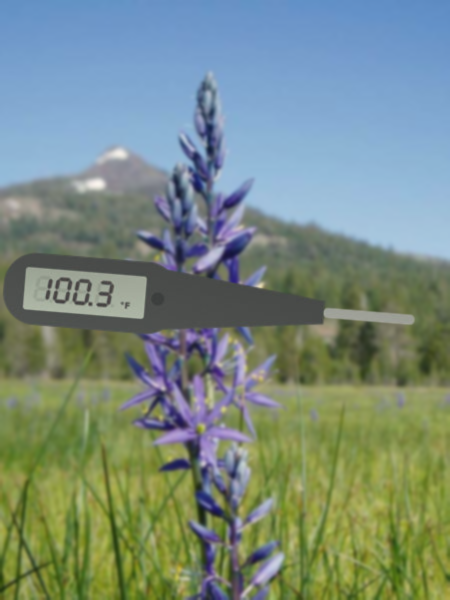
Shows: 100.3 °F
